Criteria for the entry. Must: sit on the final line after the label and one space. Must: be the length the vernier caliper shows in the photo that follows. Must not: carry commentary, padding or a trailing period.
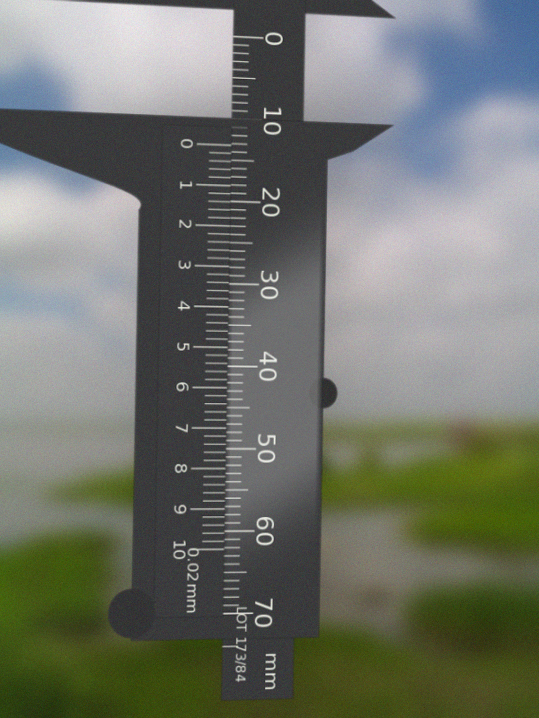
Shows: 13.2 mm
